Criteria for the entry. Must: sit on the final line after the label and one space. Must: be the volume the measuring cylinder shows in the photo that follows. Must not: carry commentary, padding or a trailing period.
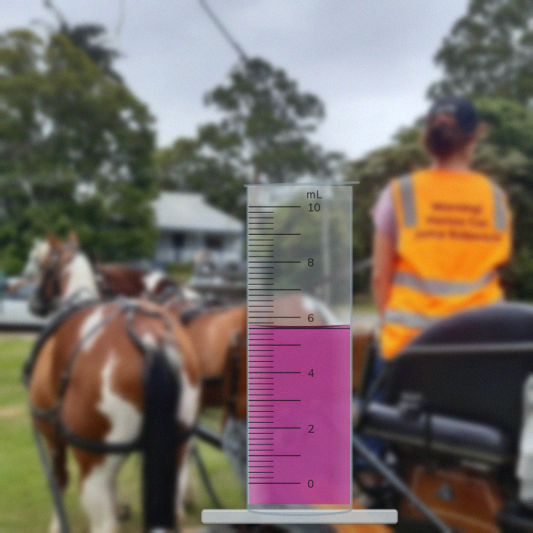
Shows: 5.6 mL
